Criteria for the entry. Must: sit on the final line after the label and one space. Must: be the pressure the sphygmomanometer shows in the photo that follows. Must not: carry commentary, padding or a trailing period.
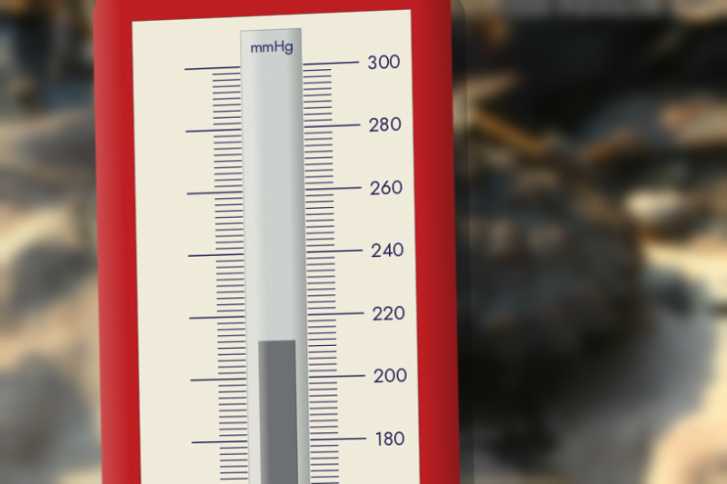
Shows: 212 mmHg
